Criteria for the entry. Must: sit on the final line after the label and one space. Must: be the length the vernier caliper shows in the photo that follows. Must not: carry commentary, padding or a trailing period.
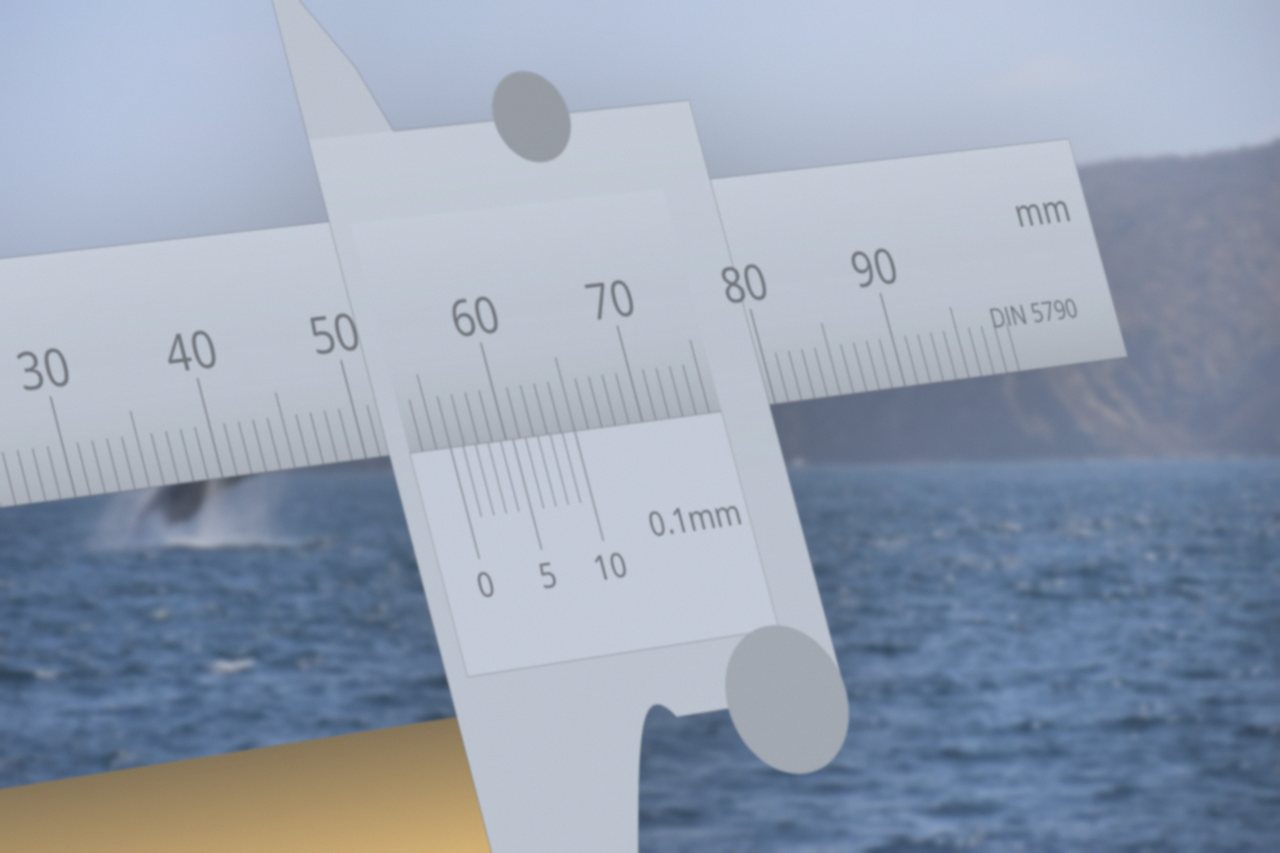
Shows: 56.0 mm
